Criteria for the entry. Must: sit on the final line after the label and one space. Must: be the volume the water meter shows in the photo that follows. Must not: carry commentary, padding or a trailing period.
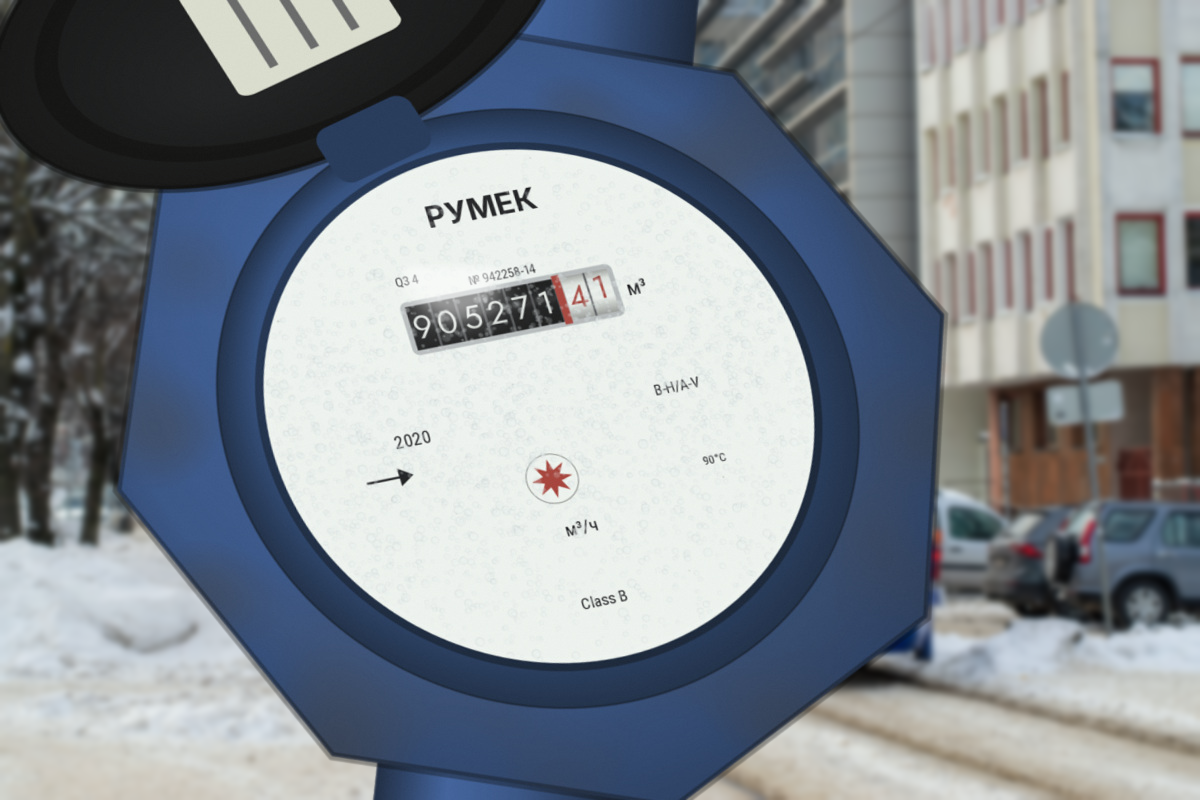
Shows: 905271.41 m³
